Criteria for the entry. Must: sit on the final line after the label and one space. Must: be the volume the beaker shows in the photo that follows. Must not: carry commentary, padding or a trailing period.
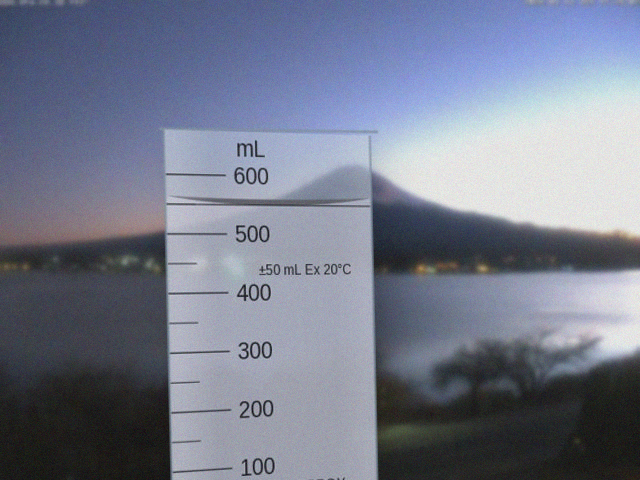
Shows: 550 mL
